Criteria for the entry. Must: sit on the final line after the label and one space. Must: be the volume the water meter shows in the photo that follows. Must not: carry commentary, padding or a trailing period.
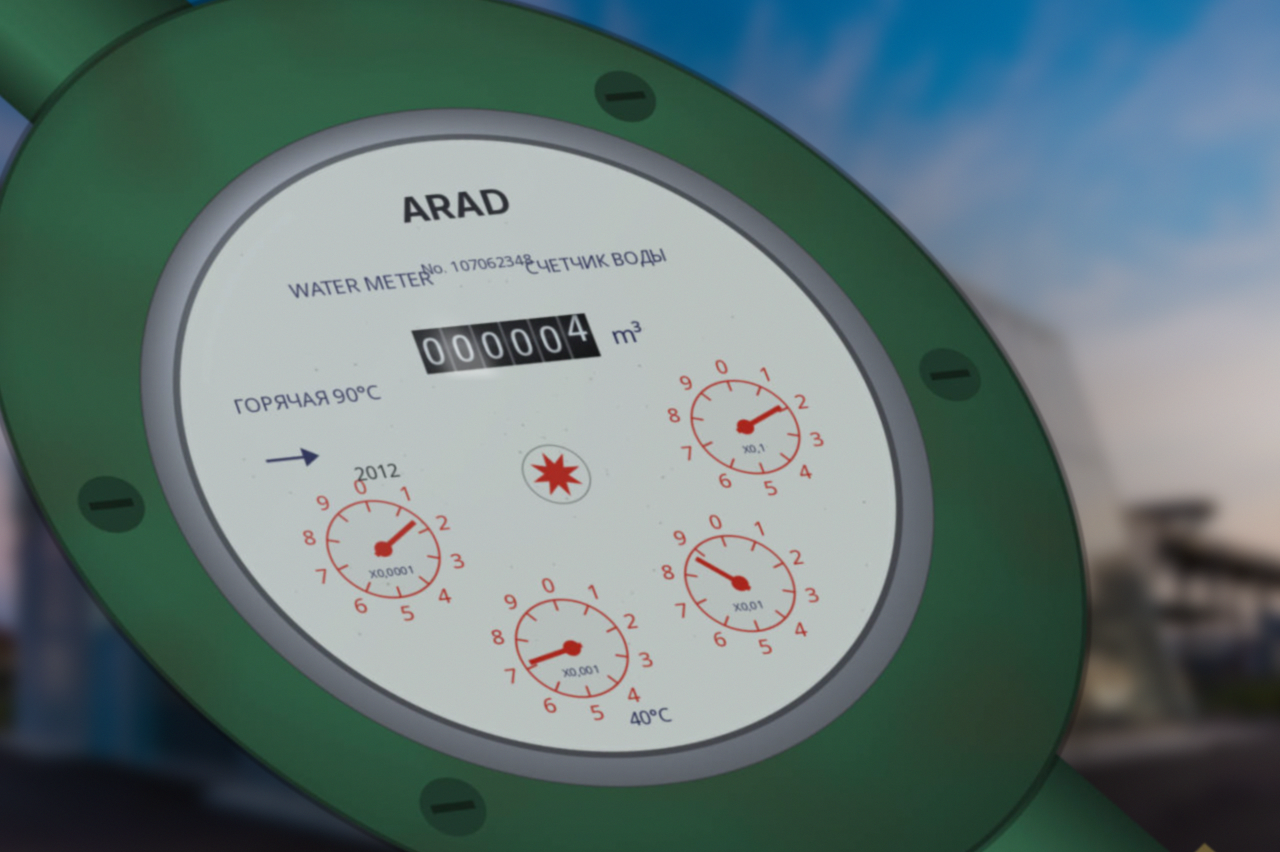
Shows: 4.1871 m³
